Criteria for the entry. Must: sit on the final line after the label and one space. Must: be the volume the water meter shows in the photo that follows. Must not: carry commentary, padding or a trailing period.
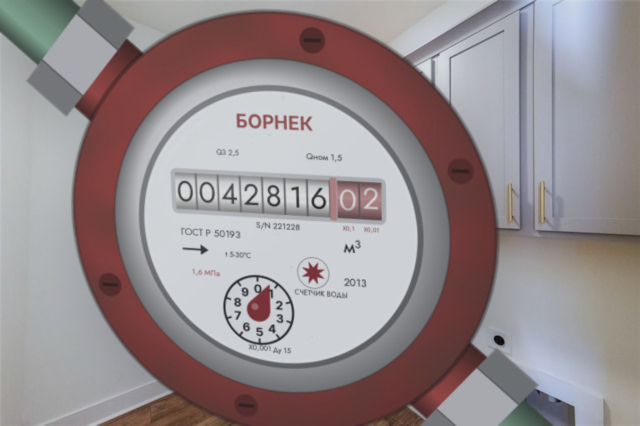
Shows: 42816.020 m³
